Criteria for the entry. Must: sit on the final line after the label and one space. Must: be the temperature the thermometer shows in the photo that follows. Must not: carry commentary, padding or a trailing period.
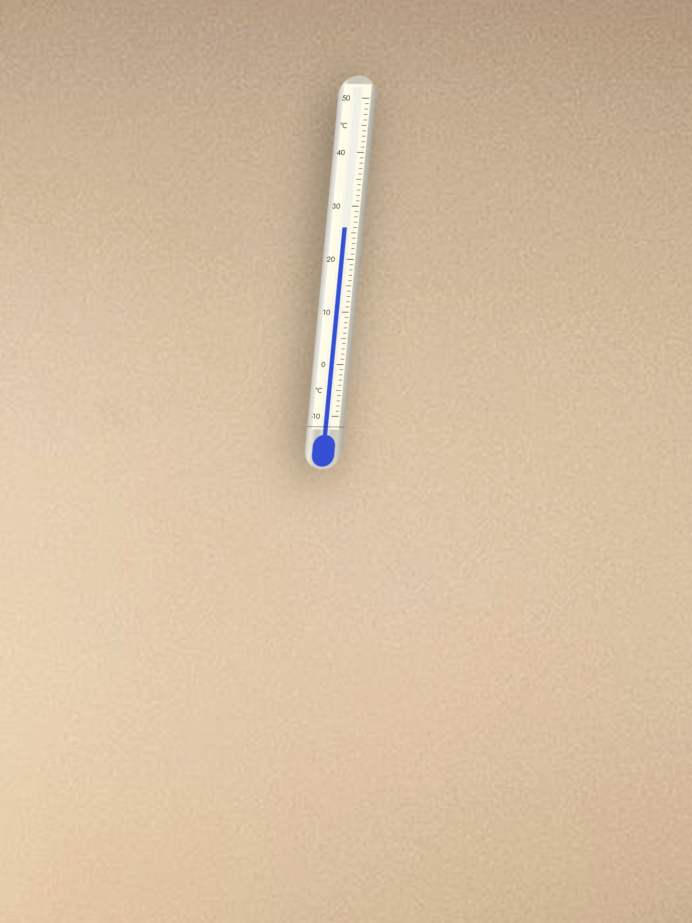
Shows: 26 °C
